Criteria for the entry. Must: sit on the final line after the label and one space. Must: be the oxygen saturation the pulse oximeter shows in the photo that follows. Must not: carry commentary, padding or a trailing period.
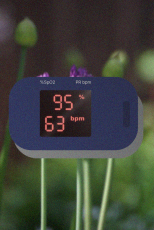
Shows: 95 %
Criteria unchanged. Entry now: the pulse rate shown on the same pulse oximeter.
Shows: 63 bpm
